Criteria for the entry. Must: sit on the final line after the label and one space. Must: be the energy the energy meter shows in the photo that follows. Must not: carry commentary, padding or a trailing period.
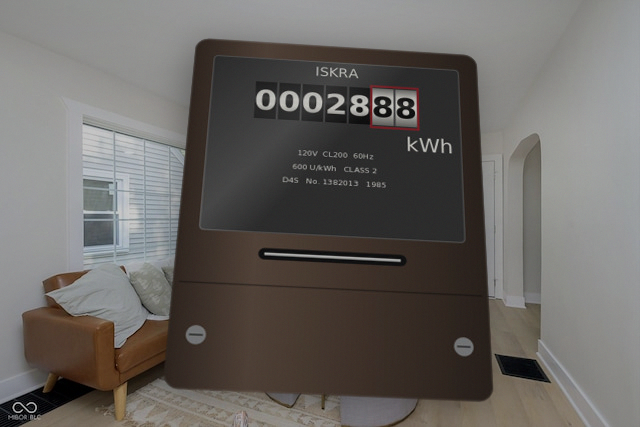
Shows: 28.88 kWh
